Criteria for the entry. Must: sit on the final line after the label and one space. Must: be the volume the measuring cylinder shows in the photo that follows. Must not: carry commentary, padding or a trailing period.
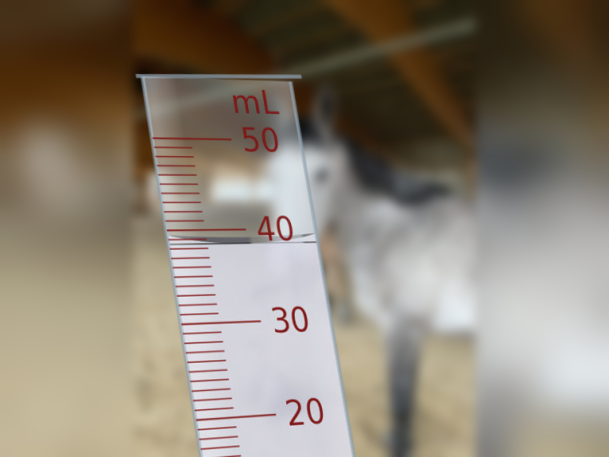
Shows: 38.5 mL
